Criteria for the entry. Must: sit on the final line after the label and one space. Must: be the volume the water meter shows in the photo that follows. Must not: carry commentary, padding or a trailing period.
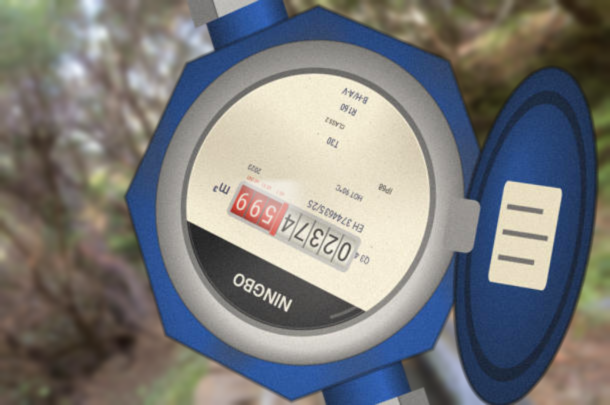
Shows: 2374.599 m³
